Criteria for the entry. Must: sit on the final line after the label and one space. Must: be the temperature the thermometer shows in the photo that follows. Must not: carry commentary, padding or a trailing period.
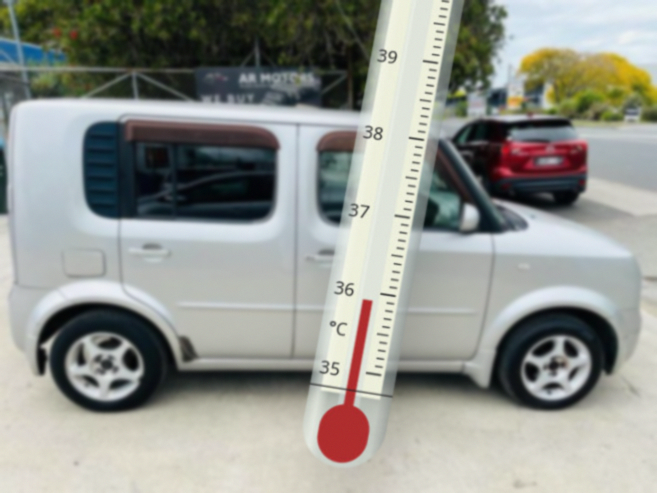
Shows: 35.9 °C
